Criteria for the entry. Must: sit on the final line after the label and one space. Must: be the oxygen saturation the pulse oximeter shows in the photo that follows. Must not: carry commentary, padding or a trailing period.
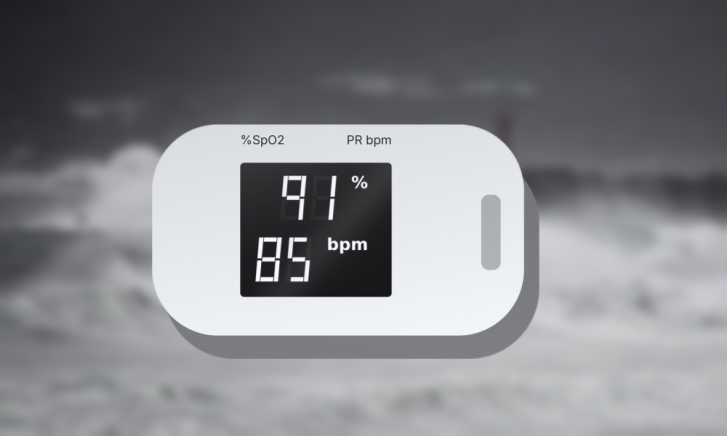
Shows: 91 %
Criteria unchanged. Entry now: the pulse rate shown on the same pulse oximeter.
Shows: 85 bpm
